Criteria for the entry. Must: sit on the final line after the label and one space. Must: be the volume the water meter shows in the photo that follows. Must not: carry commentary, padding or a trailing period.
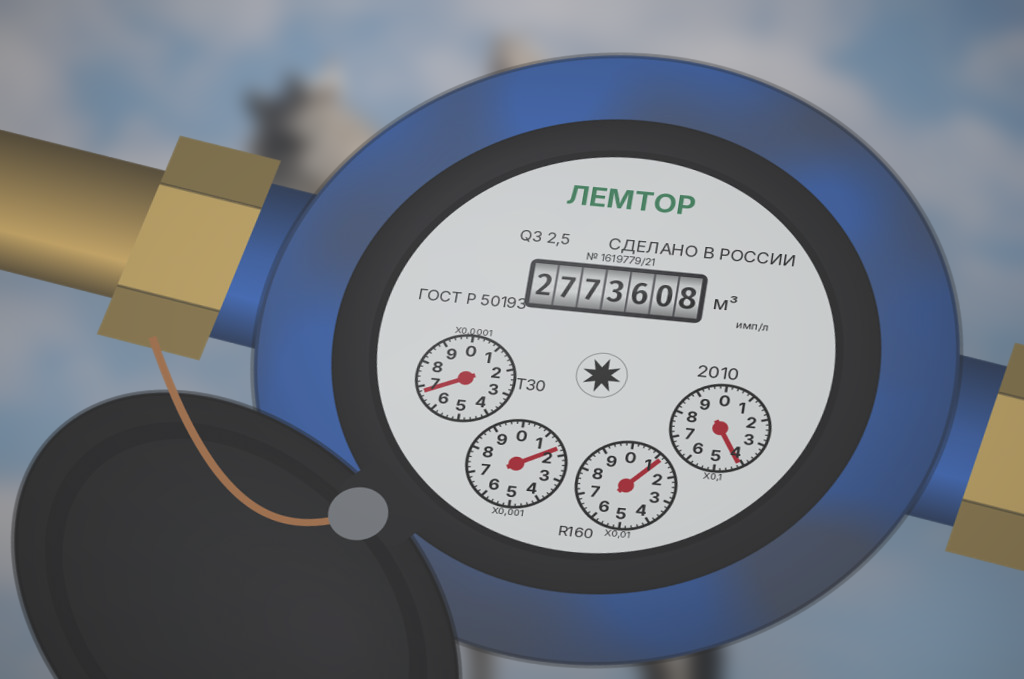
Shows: 2773608.4116 m³
